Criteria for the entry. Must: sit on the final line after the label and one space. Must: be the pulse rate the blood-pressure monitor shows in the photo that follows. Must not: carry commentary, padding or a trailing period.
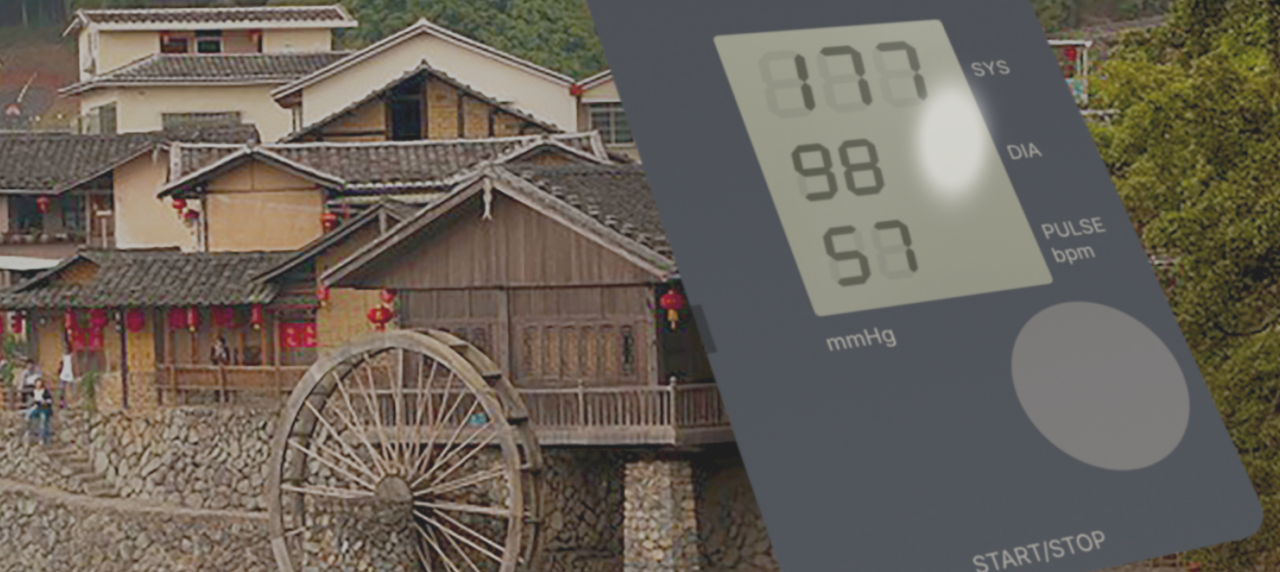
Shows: 57 bpm
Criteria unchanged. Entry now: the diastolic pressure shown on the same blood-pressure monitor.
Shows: 98 mmHg
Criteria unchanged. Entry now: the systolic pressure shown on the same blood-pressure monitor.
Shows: 177 mmHg
